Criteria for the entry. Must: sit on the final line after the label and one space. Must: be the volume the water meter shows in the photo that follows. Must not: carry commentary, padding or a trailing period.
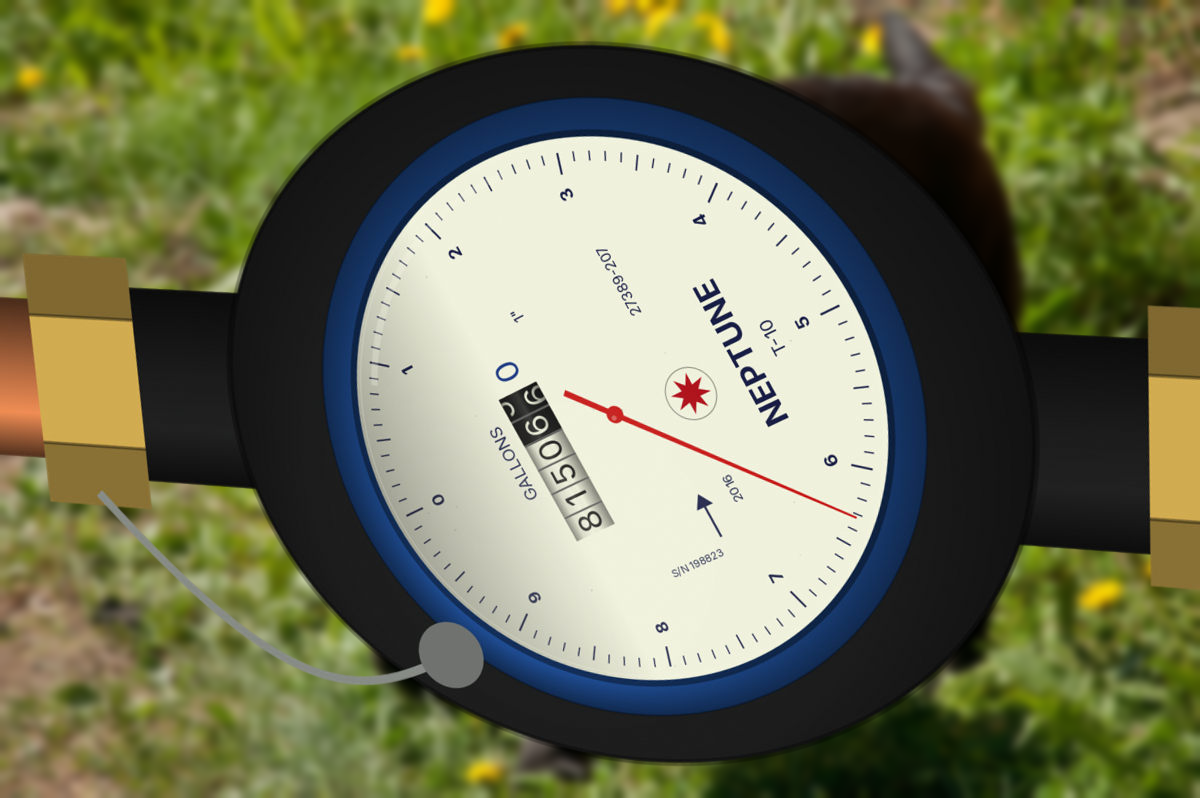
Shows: 8150656.3 gal
